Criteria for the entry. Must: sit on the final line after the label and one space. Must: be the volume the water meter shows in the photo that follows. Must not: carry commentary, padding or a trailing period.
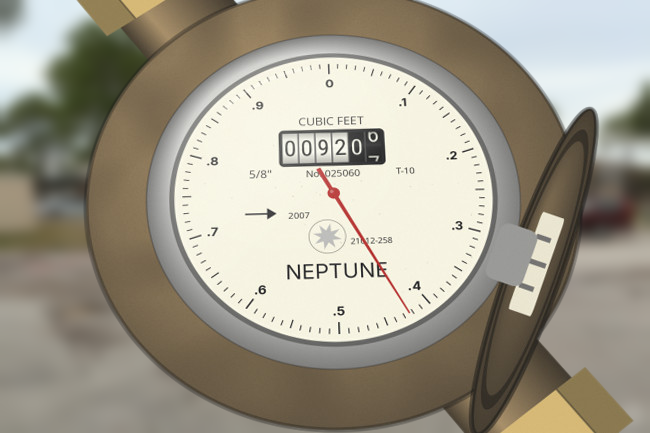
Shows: 9206.42 ft³
